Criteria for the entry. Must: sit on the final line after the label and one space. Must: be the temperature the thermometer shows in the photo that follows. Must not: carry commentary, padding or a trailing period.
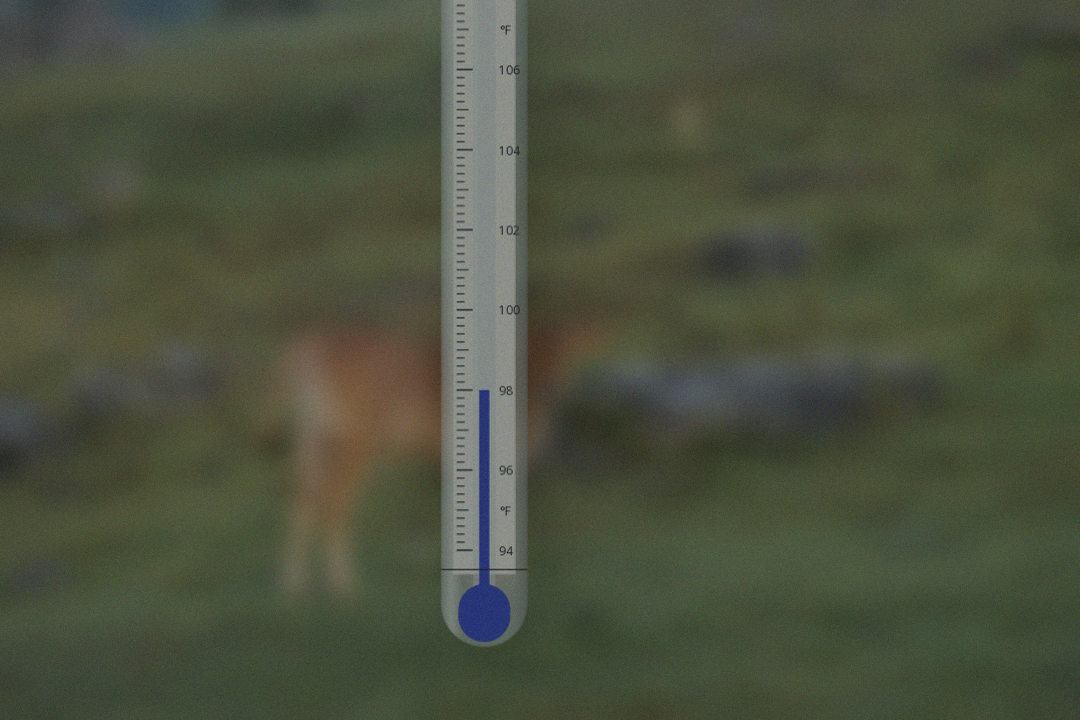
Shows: 98 °F
